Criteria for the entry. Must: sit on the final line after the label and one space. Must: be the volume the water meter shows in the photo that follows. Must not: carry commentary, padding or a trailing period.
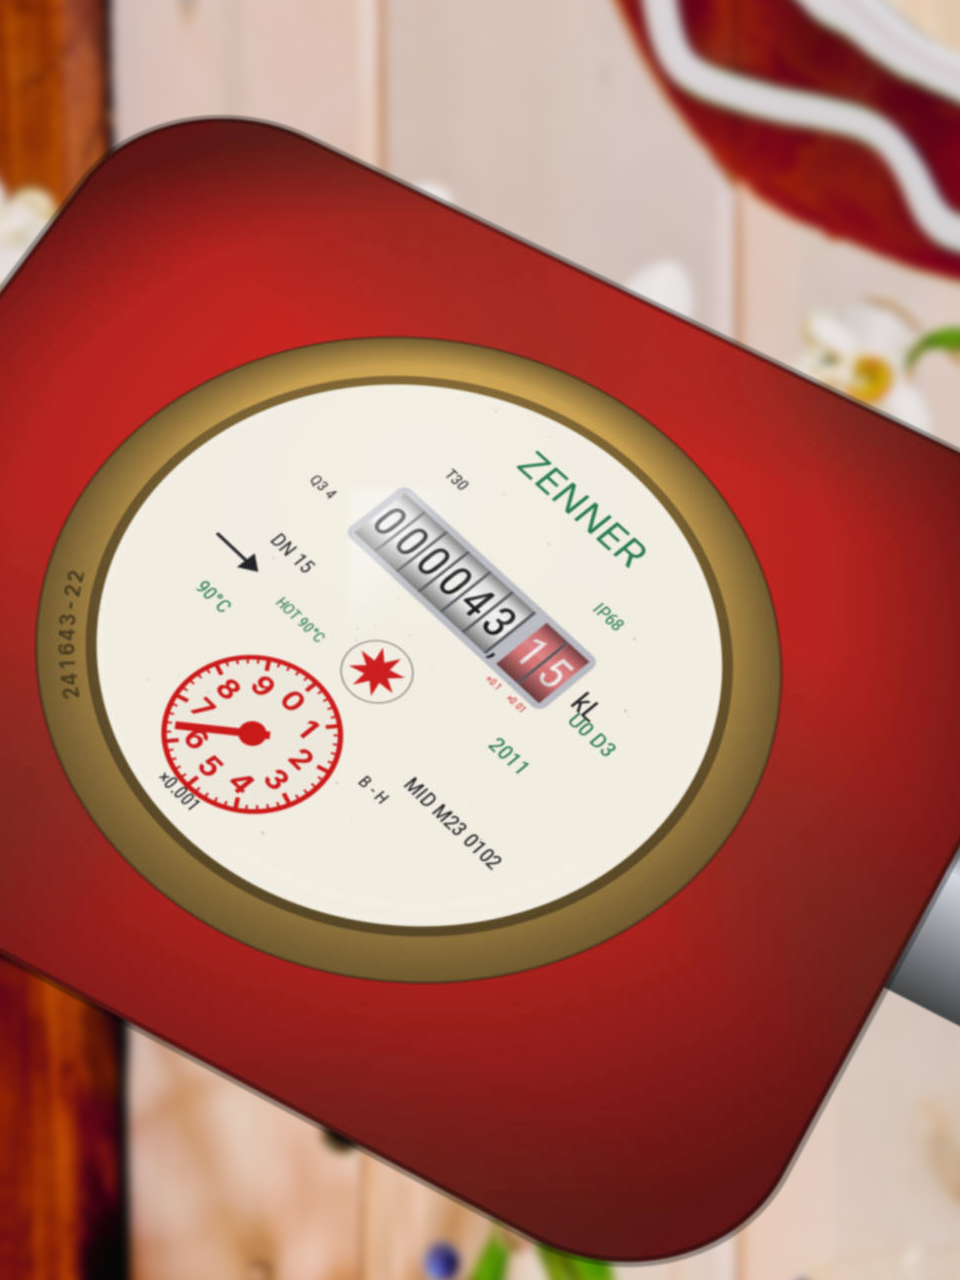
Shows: 43.156 kL
